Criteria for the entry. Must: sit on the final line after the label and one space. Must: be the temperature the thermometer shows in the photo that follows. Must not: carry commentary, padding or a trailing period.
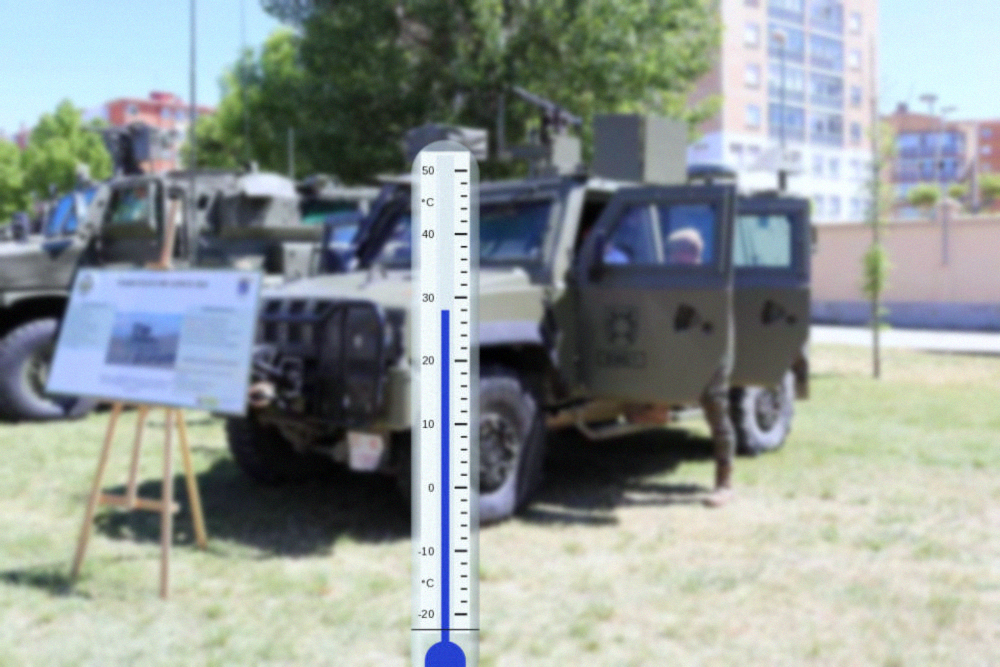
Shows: 28 °C
